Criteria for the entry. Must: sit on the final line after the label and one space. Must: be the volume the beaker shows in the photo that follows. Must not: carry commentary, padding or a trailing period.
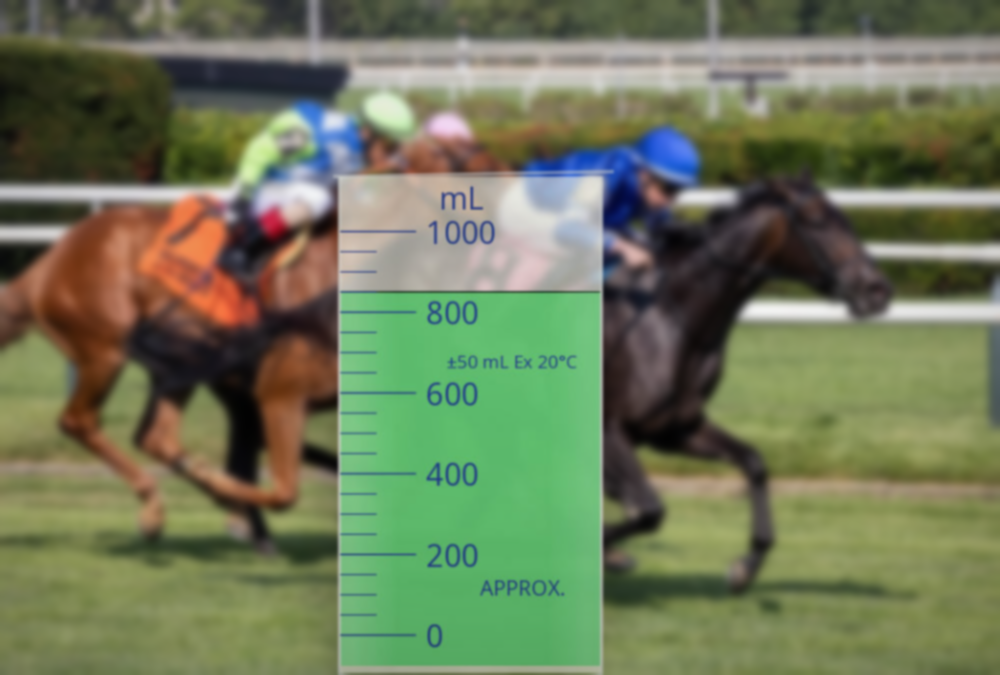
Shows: 850 mL
